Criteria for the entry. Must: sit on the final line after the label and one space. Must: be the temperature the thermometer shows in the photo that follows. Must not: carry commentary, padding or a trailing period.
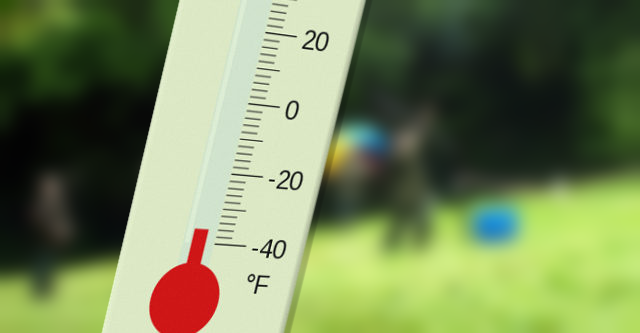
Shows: -36 °F
